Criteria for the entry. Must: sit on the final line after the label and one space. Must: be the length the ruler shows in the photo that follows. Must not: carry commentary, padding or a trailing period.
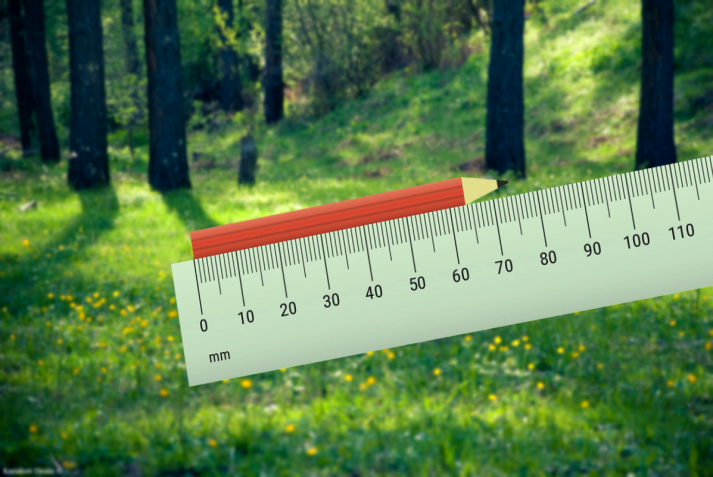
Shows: 74 mm
